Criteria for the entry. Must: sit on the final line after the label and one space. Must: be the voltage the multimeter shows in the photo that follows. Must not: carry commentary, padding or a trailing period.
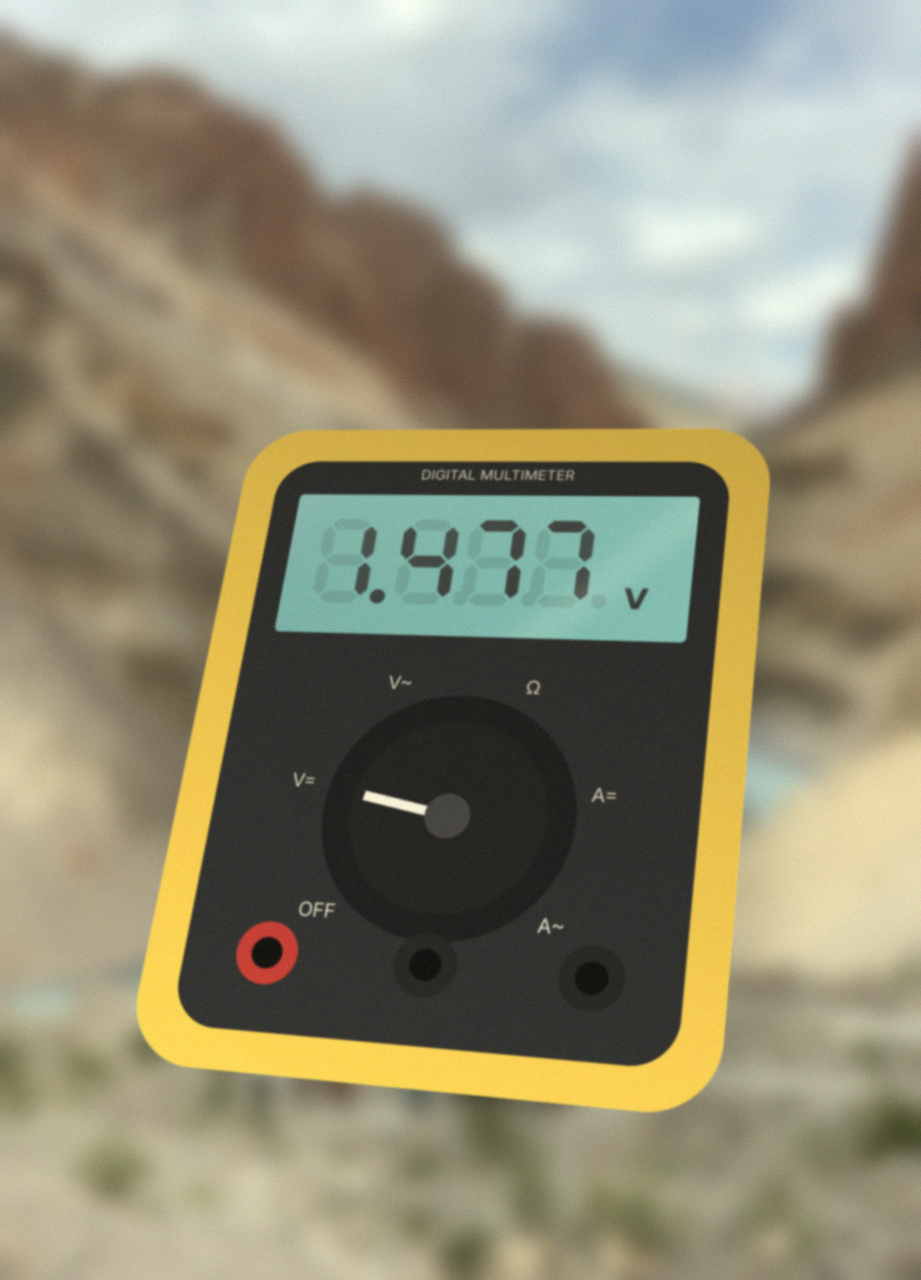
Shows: 1.477 V
